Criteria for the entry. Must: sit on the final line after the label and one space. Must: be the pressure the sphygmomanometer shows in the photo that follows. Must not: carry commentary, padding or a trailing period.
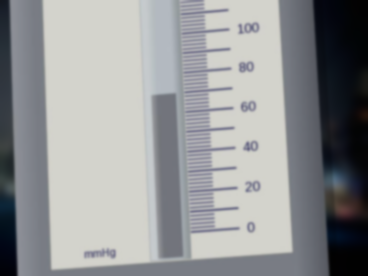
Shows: 70 mmHg
